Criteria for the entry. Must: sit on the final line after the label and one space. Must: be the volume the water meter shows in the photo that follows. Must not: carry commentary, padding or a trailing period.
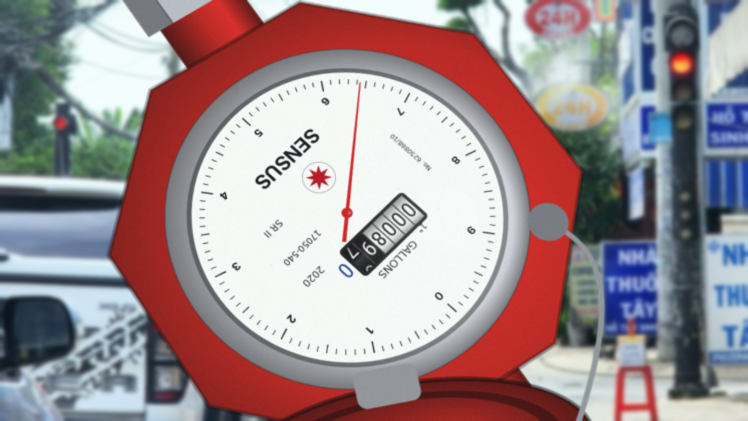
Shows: 8966.4 gal
